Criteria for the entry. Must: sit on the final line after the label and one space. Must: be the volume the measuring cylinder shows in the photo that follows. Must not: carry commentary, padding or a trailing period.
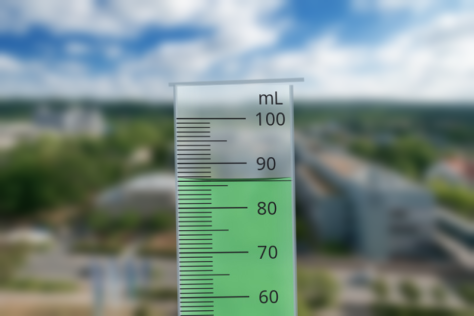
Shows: 86 mL
